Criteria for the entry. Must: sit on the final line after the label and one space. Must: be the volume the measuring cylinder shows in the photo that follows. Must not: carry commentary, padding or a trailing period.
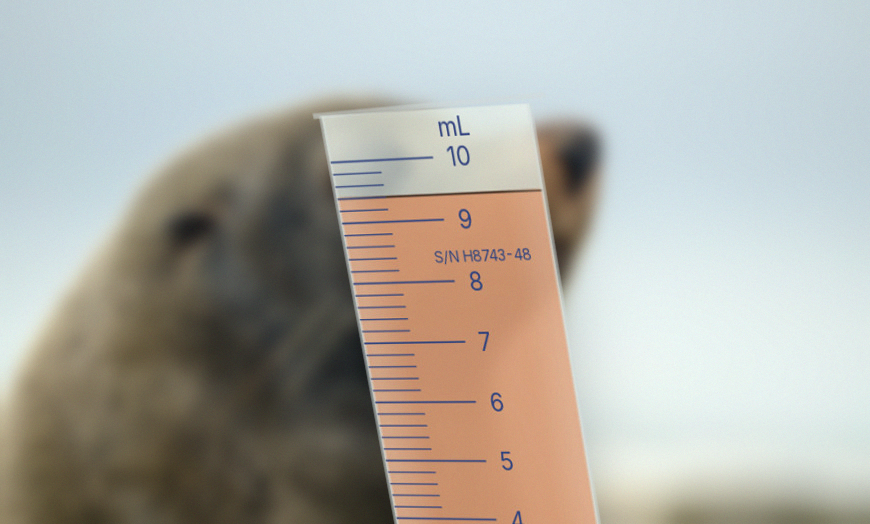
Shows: 9.4 mL
